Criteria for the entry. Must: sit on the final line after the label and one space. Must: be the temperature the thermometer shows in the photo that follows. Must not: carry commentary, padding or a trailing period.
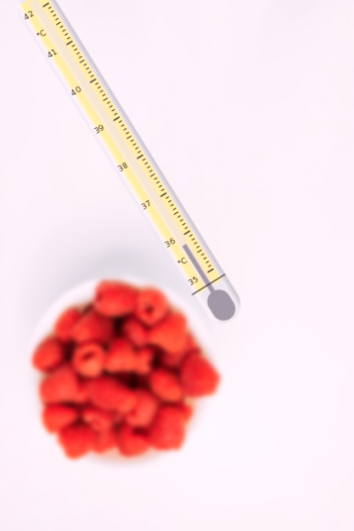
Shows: 35.8 °C
